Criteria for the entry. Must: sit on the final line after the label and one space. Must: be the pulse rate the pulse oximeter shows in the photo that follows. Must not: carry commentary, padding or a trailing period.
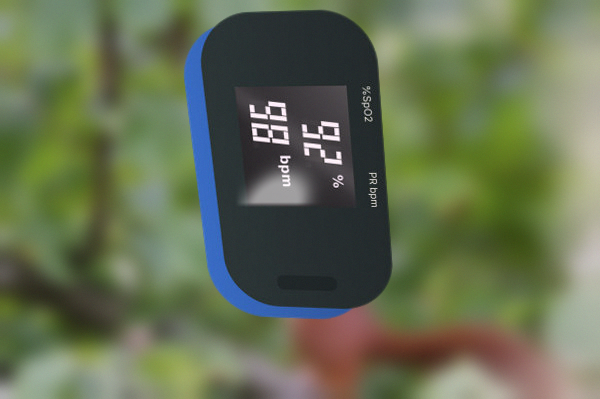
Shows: 98 bpm
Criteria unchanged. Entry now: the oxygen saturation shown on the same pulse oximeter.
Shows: 92 %
